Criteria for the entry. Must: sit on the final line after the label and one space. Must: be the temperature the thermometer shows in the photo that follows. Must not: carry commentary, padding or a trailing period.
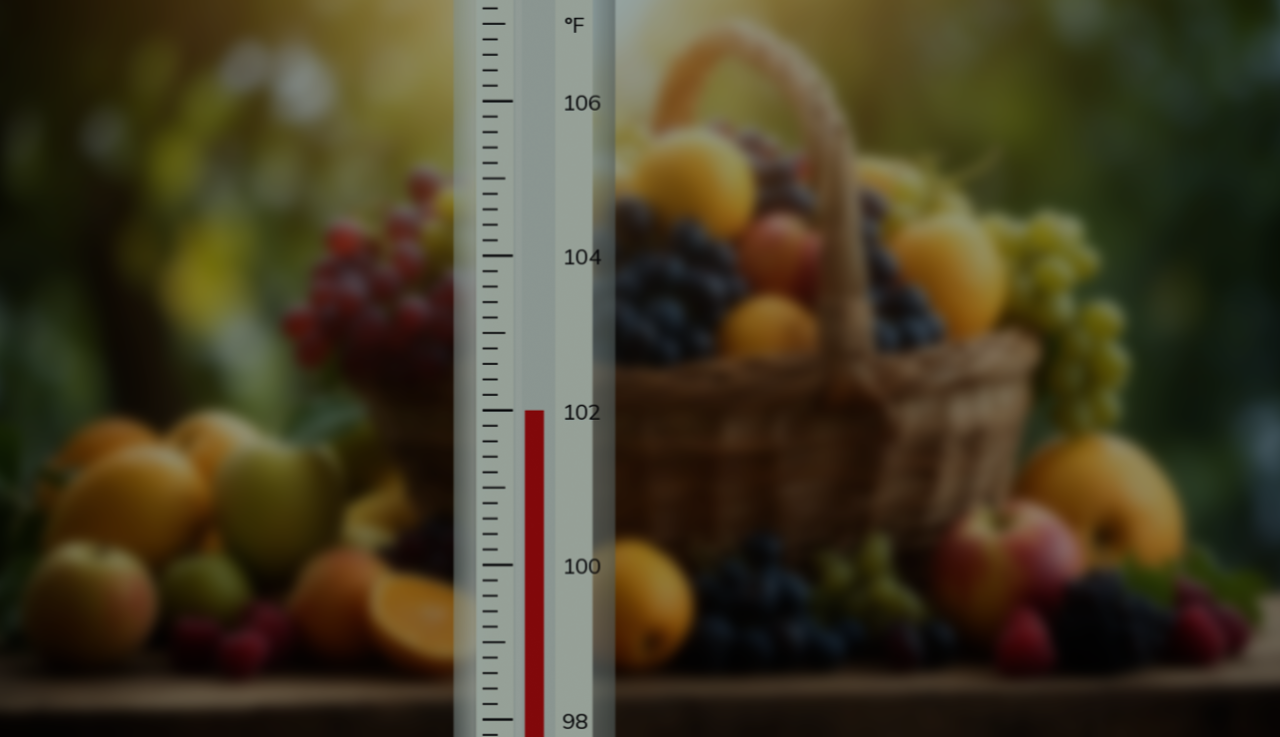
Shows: 102 °F
